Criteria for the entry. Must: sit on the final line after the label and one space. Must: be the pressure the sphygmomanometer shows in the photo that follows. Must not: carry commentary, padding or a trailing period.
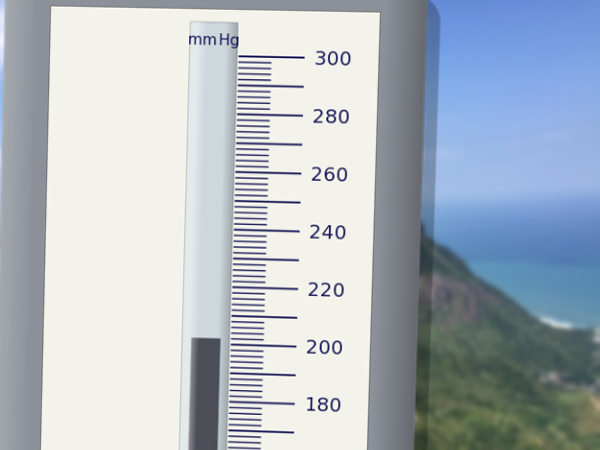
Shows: 202 mmHg
